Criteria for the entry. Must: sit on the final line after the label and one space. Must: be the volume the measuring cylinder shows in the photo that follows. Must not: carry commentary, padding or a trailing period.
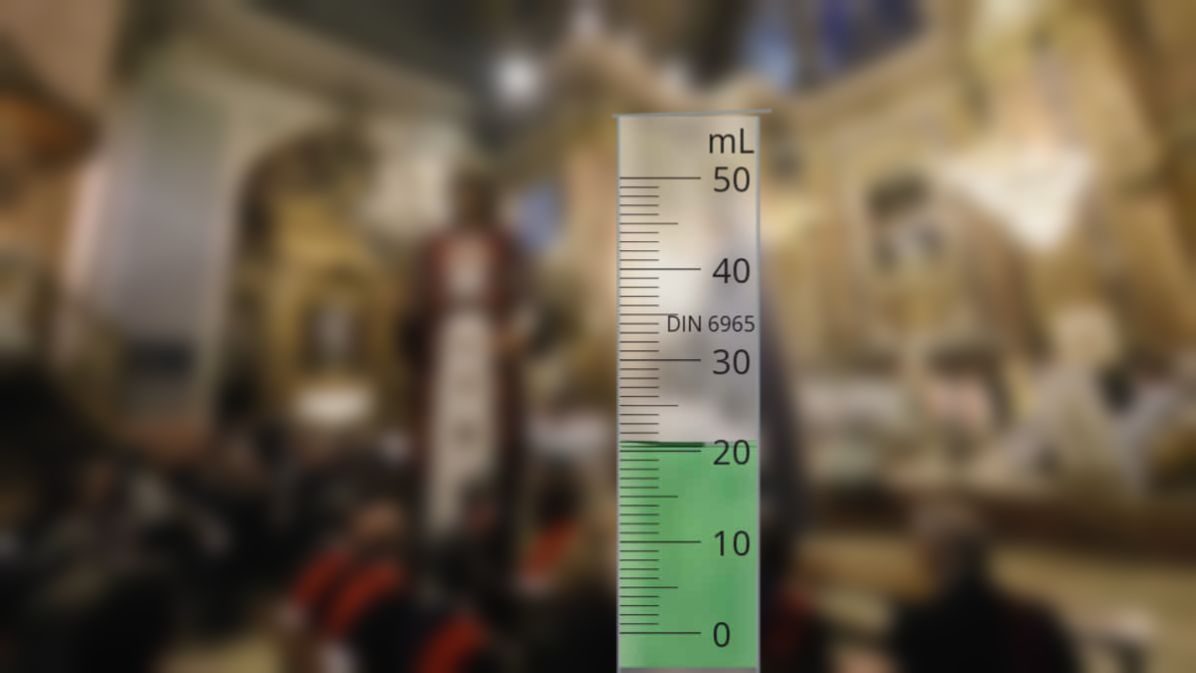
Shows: 20.5 mL
